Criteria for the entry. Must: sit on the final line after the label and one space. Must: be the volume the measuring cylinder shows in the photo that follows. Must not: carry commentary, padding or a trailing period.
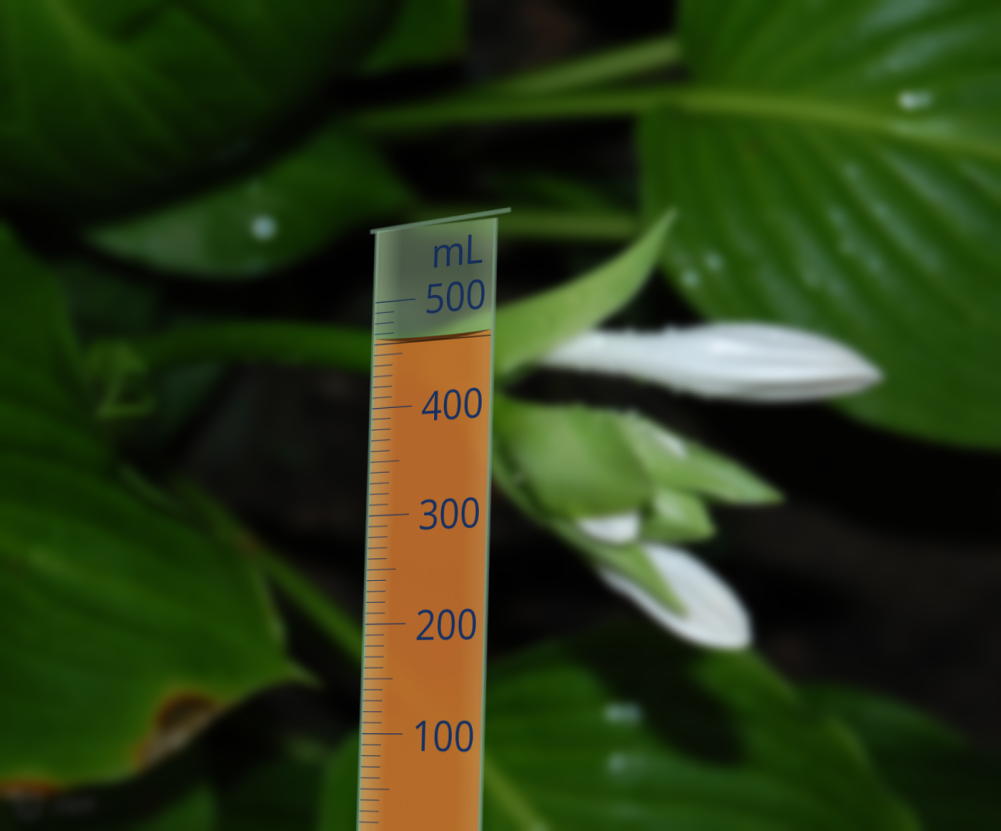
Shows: 460 mL
